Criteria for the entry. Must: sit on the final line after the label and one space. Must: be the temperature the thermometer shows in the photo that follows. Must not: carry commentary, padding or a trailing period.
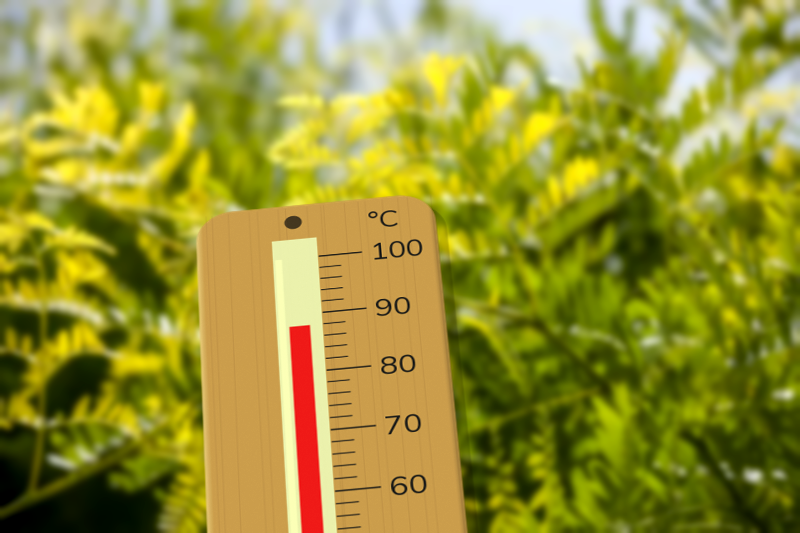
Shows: 88 °C
